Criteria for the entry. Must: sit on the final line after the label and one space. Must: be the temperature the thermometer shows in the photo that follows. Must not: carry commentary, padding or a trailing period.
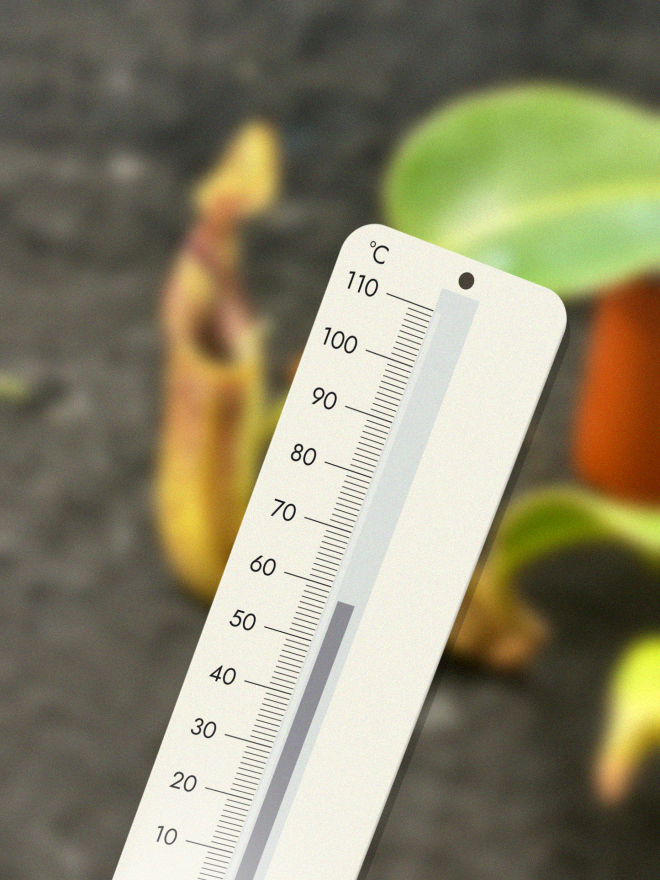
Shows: 58 °C
